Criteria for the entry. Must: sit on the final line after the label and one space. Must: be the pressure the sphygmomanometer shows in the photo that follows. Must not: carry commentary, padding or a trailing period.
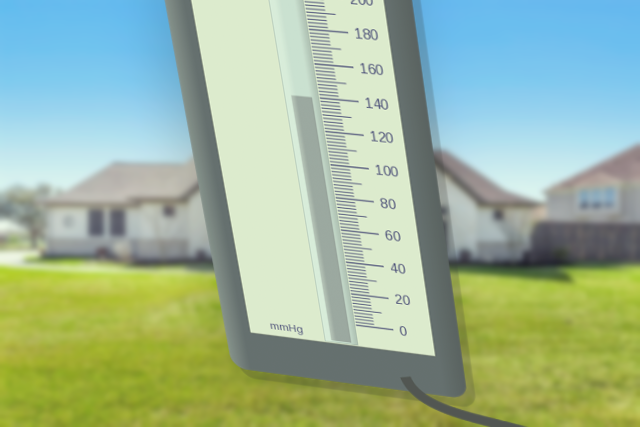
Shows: 140 mmHg
